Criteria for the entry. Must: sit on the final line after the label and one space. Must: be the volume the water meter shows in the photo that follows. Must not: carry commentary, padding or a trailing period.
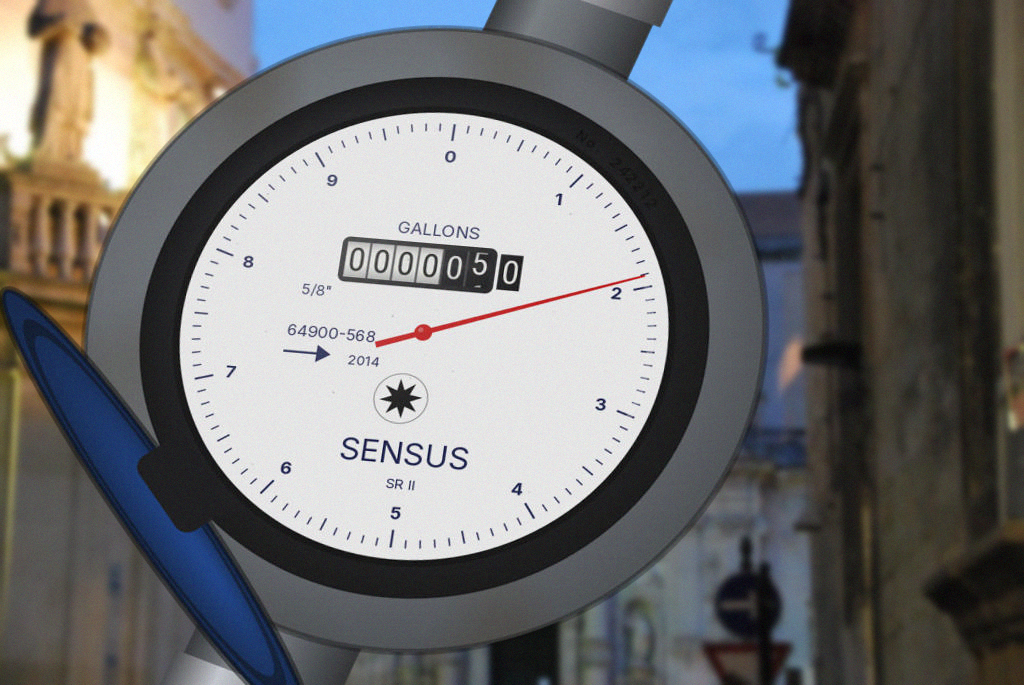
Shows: 51.9 gal
